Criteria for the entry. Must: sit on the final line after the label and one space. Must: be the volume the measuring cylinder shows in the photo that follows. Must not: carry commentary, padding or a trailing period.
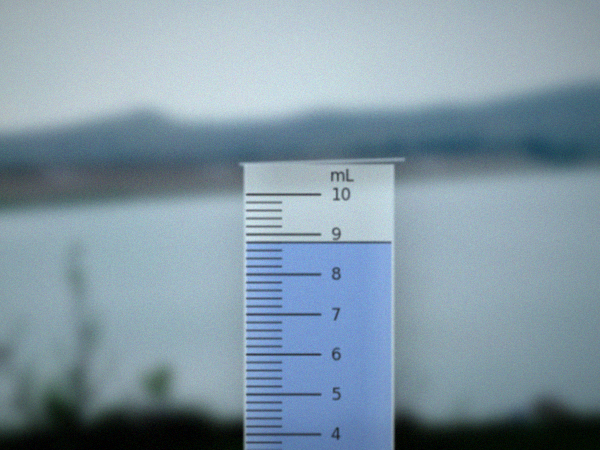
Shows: 8.8 mL
